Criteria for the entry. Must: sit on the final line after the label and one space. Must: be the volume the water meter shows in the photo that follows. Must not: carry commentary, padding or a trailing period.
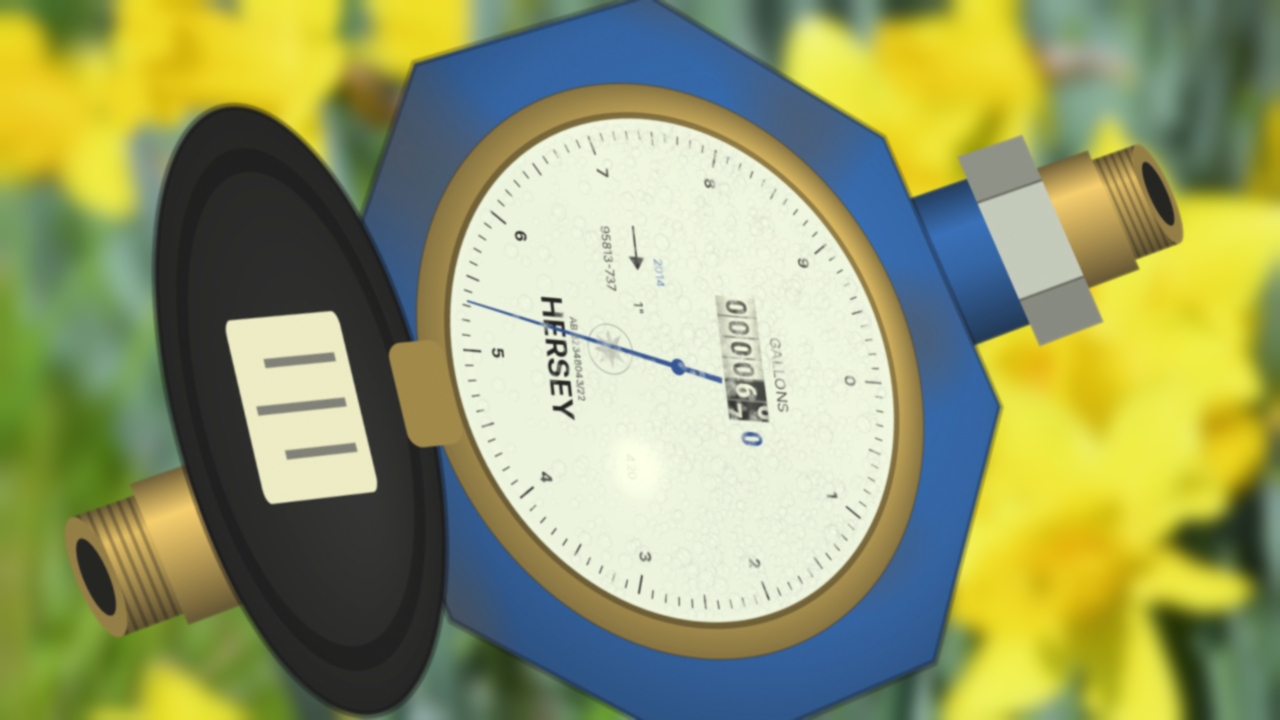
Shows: 665.3 gal
